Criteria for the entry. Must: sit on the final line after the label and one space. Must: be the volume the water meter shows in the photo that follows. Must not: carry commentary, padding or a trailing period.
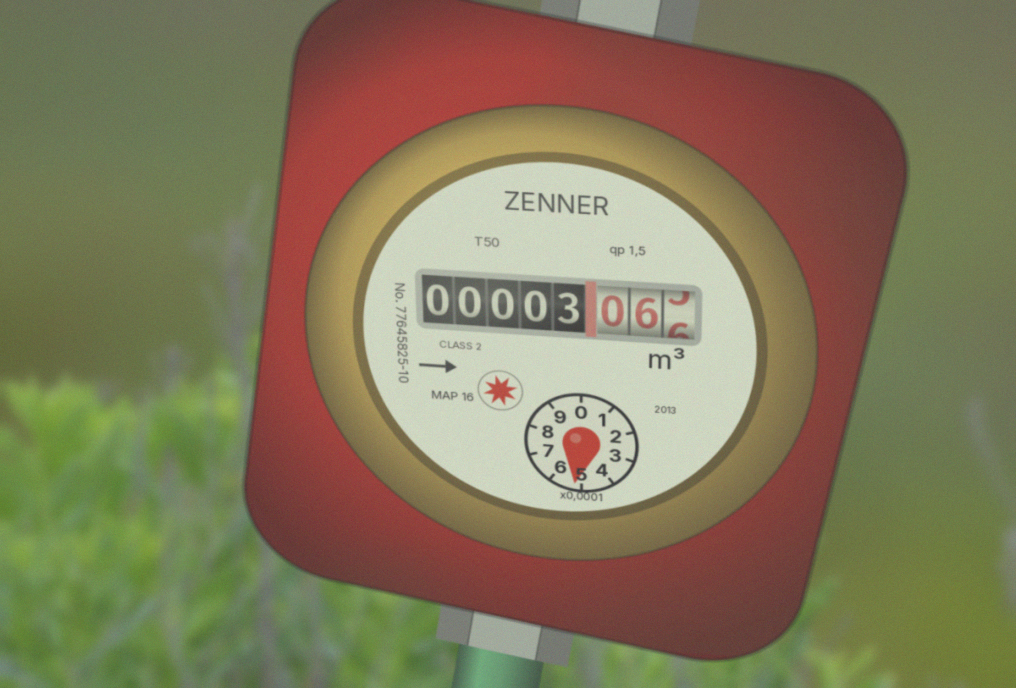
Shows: 3.0655 m³
